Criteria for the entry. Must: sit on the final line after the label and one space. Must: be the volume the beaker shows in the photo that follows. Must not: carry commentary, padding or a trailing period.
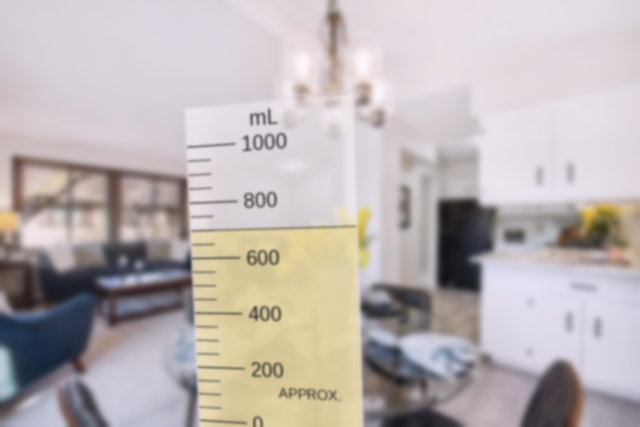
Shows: 700 mL
